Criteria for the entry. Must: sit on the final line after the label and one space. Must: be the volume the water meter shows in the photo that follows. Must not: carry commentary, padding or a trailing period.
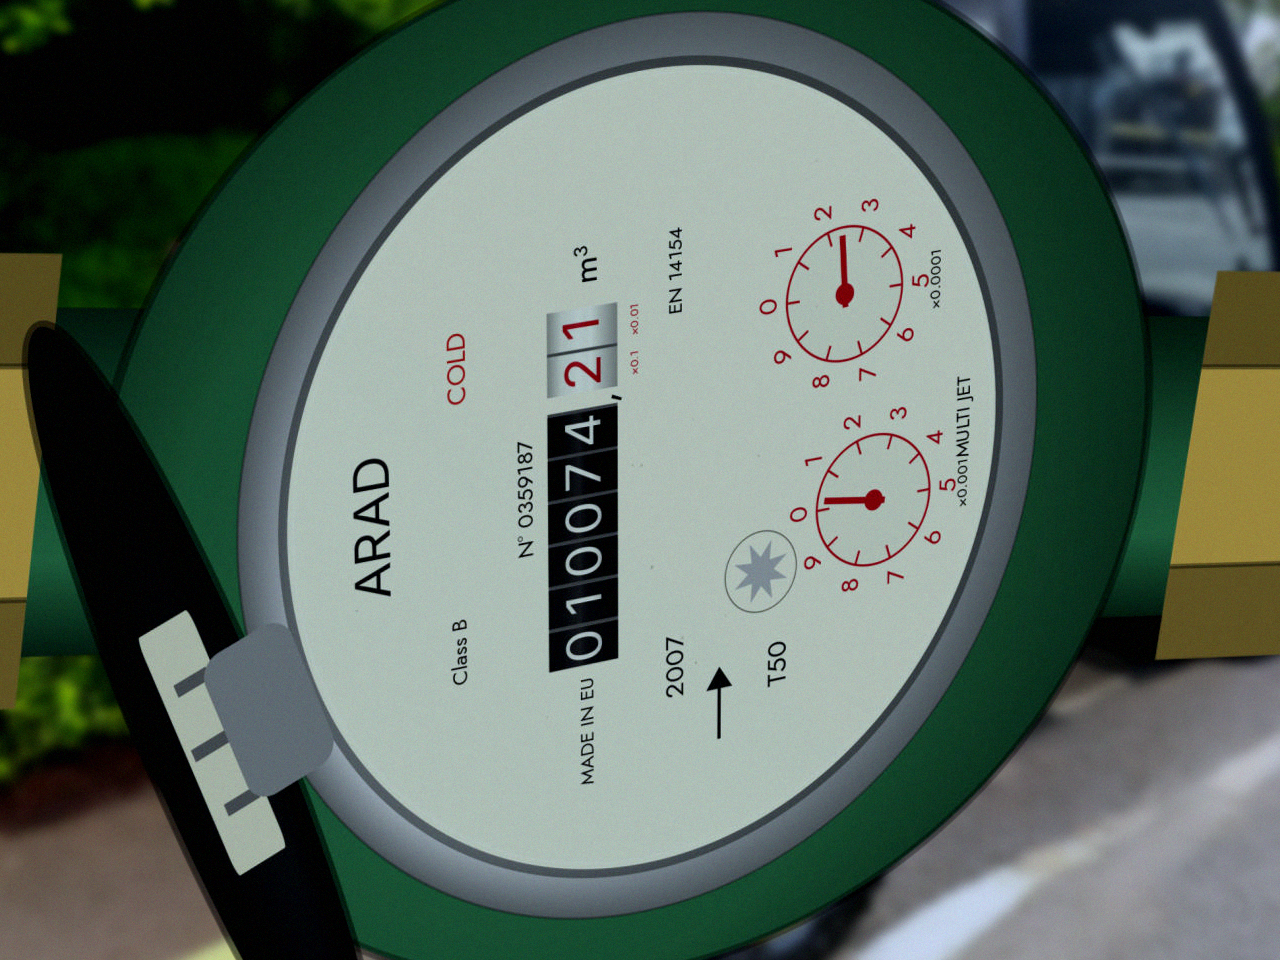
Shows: 10074.2102 m³
